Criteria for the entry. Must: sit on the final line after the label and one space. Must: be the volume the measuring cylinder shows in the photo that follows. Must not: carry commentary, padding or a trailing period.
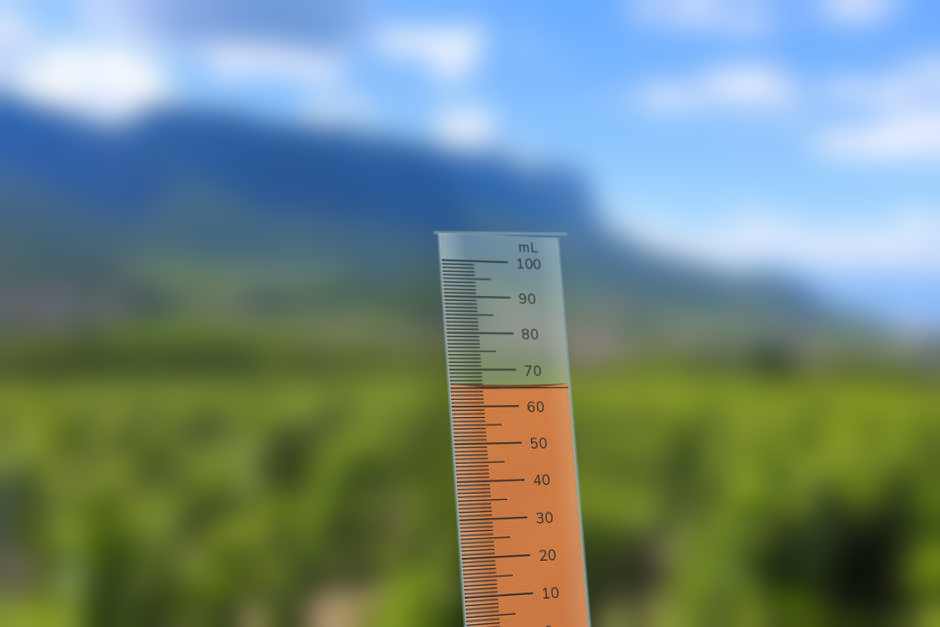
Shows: 65 mL
